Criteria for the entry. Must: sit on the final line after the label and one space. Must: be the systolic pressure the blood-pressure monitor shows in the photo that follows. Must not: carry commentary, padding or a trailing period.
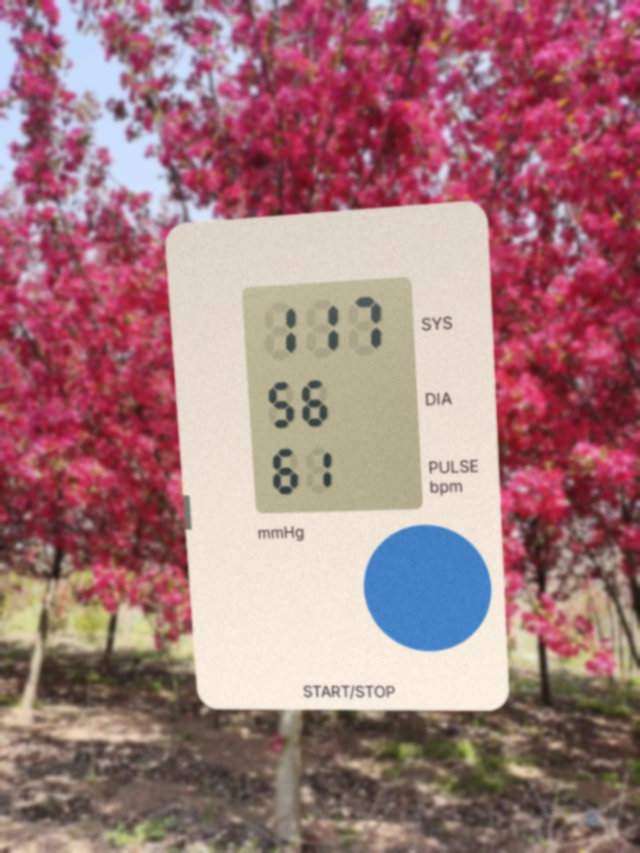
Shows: 117 mmHg
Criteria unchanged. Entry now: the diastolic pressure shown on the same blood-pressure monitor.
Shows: 56 mmHg
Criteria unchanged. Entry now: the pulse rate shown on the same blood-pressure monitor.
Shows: 61 bpm
